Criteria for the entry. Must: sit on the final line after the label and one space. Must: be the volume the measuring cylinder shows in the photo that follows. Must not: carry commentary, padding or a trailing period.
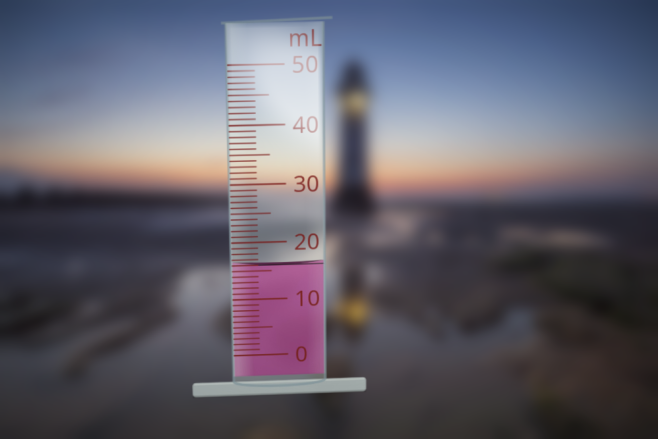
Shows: 16 mL
